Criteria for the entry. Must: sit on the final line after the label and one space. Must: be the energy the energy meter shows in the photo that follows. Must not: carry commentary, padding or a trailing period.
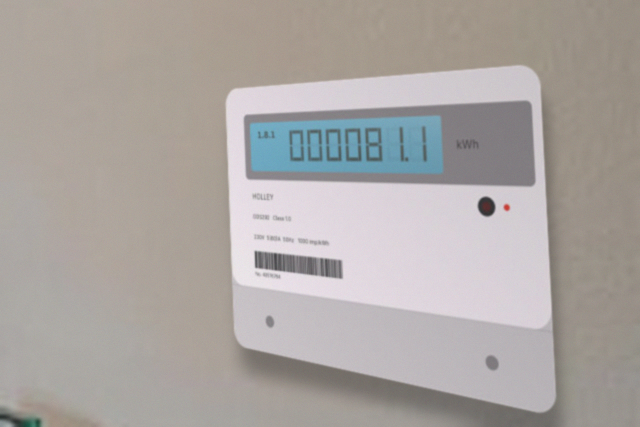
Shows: 81.1 kWh
